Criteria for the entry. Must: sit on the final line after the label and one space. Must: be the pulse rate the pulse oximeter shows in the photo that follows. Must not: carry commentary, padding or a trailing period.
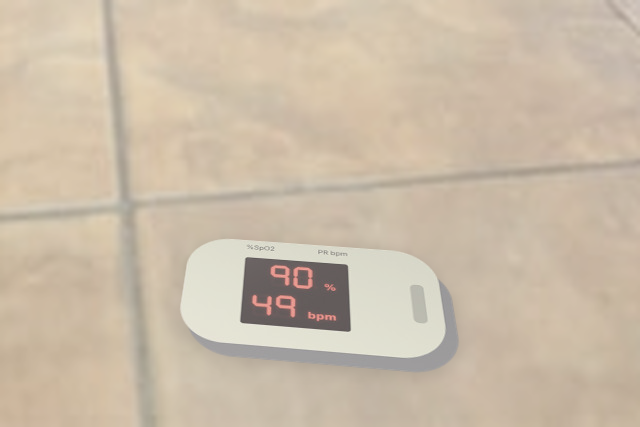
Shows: 49 bpm
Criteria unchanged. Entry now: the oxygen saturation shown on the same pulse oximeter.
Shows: 90 %
